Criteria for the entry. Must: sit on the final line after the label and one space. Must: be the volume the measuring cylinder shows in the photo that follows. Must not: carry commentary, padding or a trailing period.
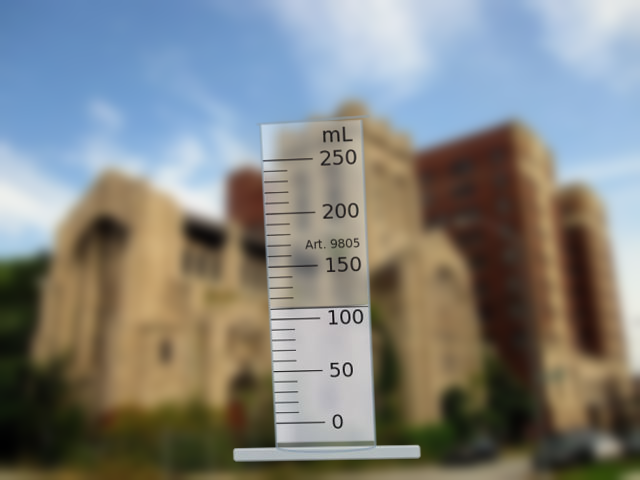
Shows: 110 mL
